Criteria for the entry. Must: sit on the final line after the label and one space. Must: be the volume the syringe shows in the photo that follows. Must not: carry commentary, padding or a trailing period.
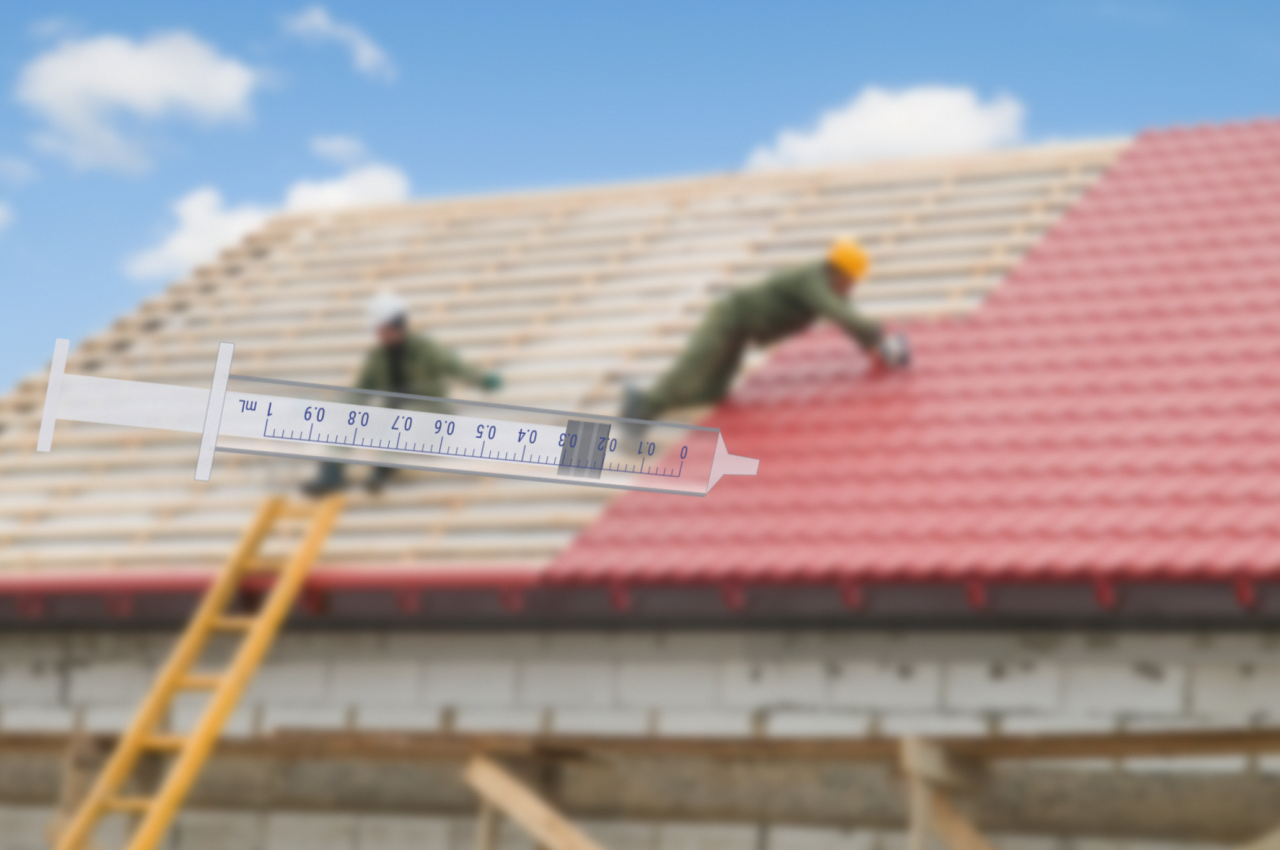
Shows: 0.2 mL
